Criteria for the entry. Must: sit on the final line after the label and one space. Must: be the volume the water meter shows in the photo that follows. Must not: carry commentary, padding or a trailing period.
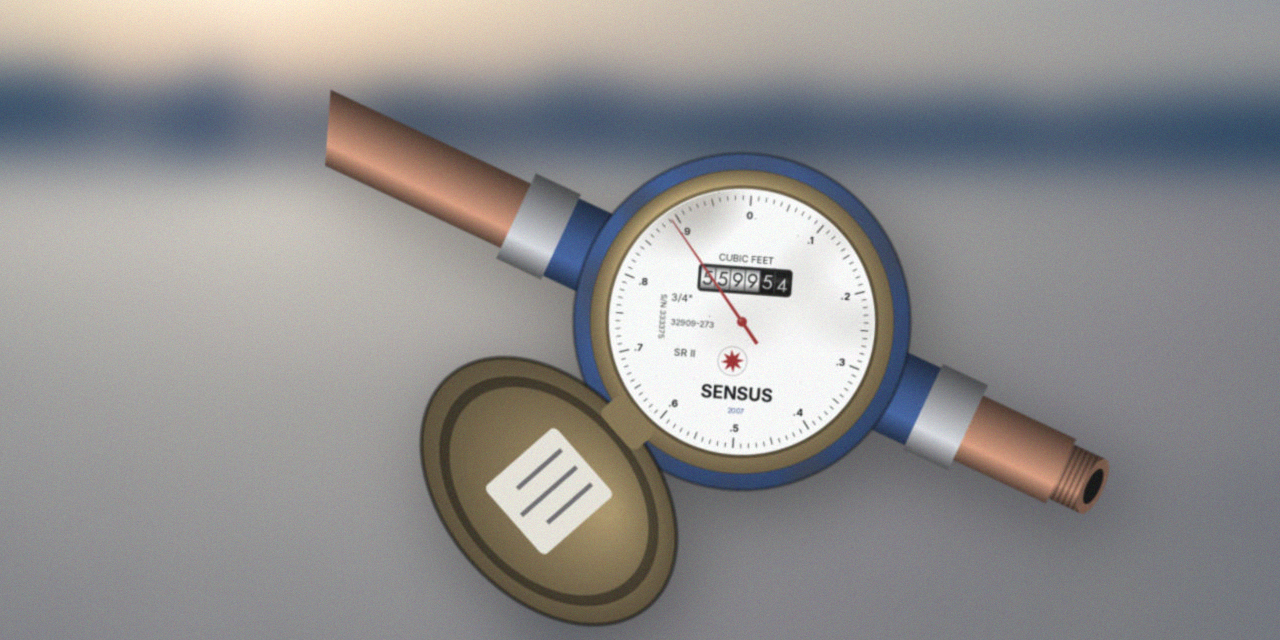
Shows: 559953.89 ft³
